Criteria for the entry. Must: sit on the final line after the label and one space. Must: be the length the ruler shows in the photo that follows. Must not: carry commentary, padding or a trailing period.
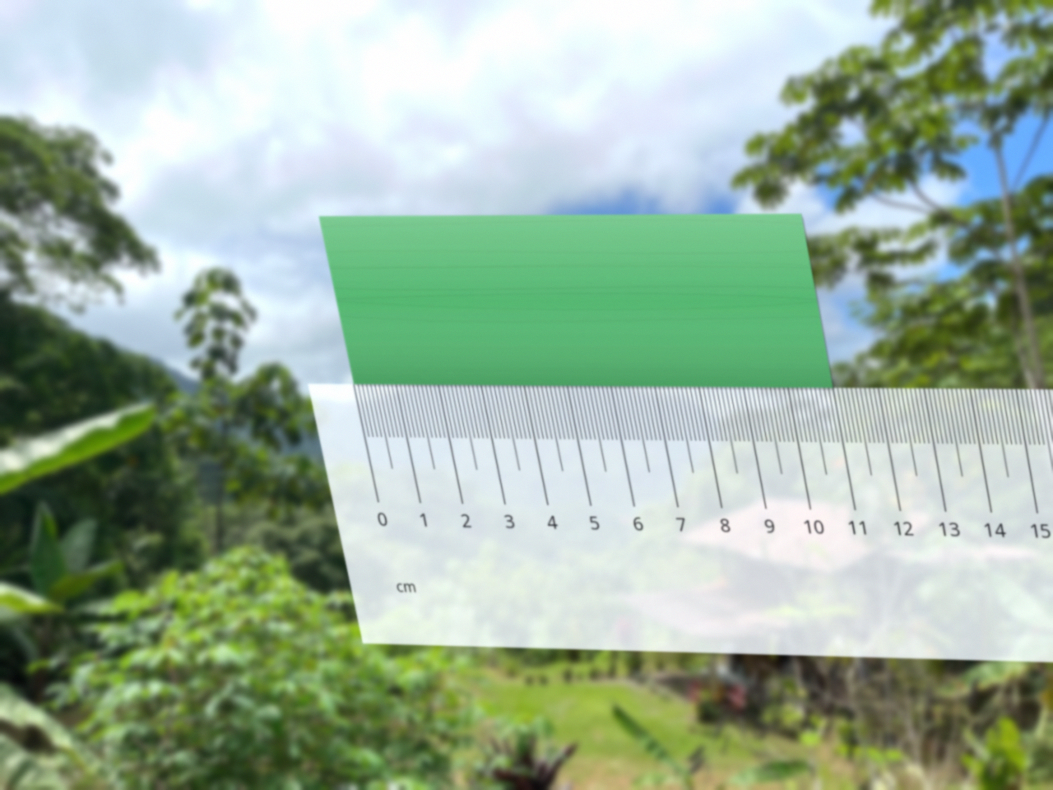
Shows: 11 cm
